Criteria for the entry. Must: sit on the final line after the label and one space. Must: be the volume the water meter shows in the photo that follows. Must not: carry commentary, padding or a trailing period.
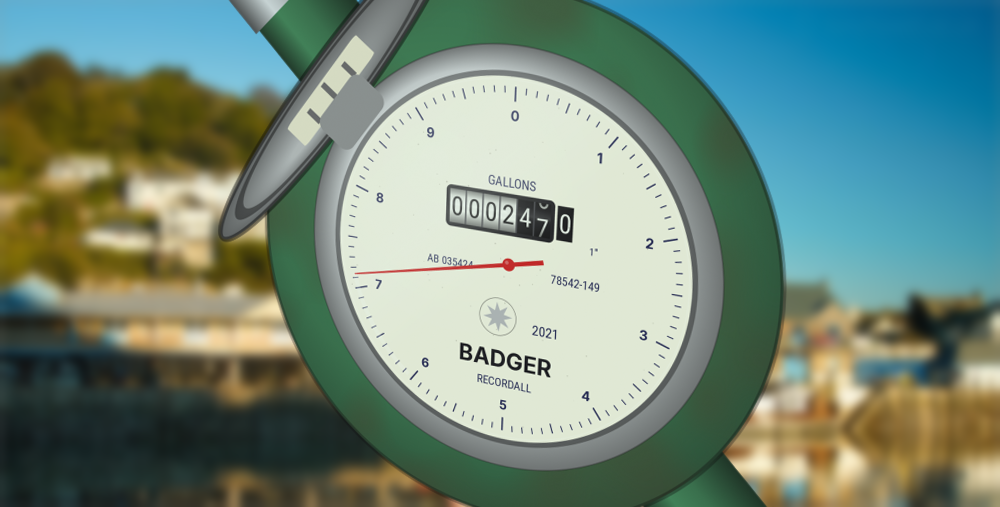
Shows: 2467.1 gal
